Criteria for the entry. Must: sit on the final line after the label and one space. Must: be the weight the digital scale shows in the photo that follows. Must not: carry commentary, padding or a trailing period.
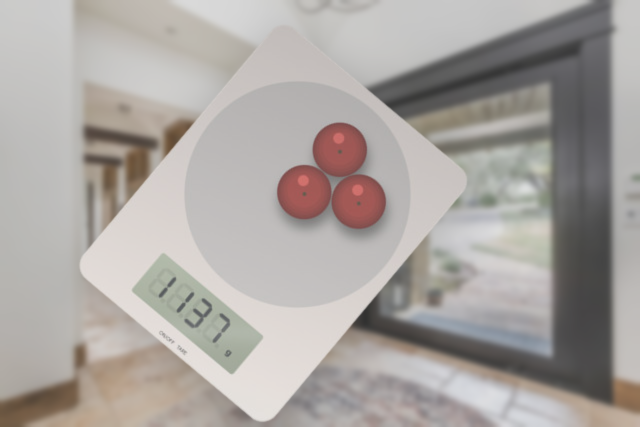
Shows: 1137 g
